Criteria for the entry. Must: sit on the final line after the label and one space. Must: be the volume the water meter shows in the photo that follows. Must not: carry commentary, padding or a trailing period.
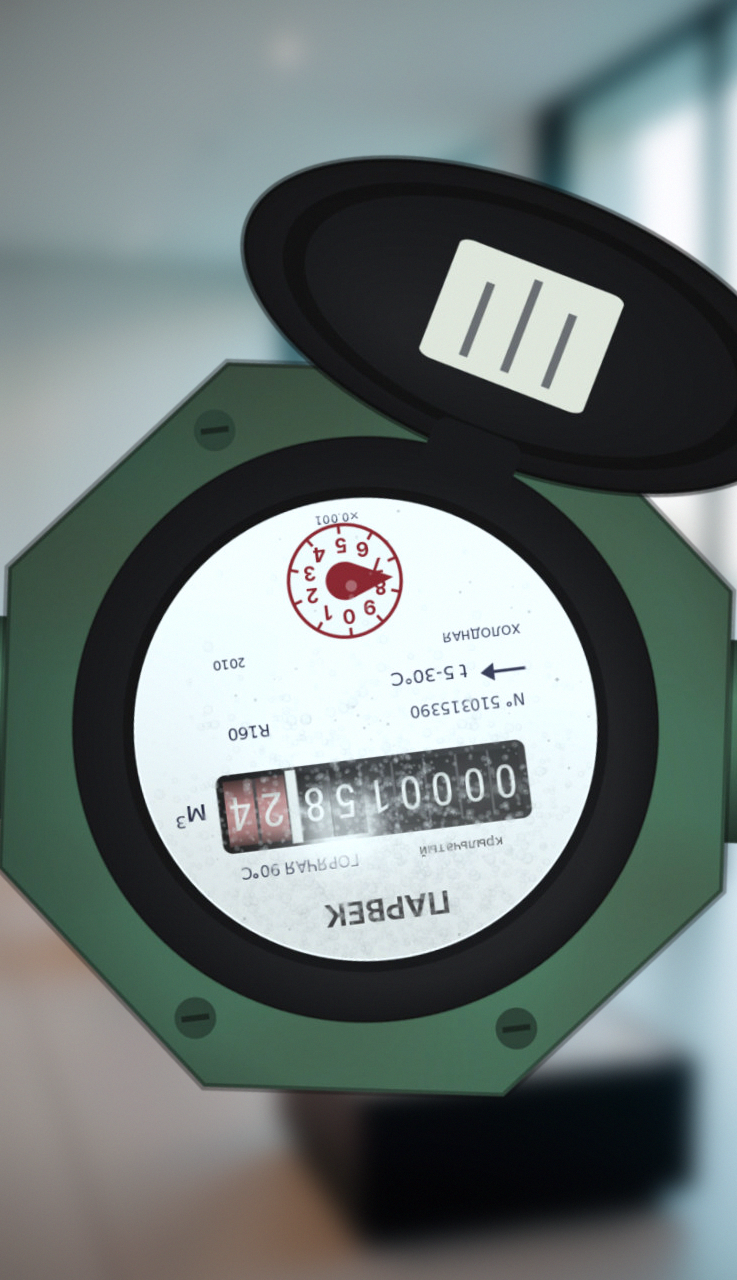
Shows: 158.247 m³
